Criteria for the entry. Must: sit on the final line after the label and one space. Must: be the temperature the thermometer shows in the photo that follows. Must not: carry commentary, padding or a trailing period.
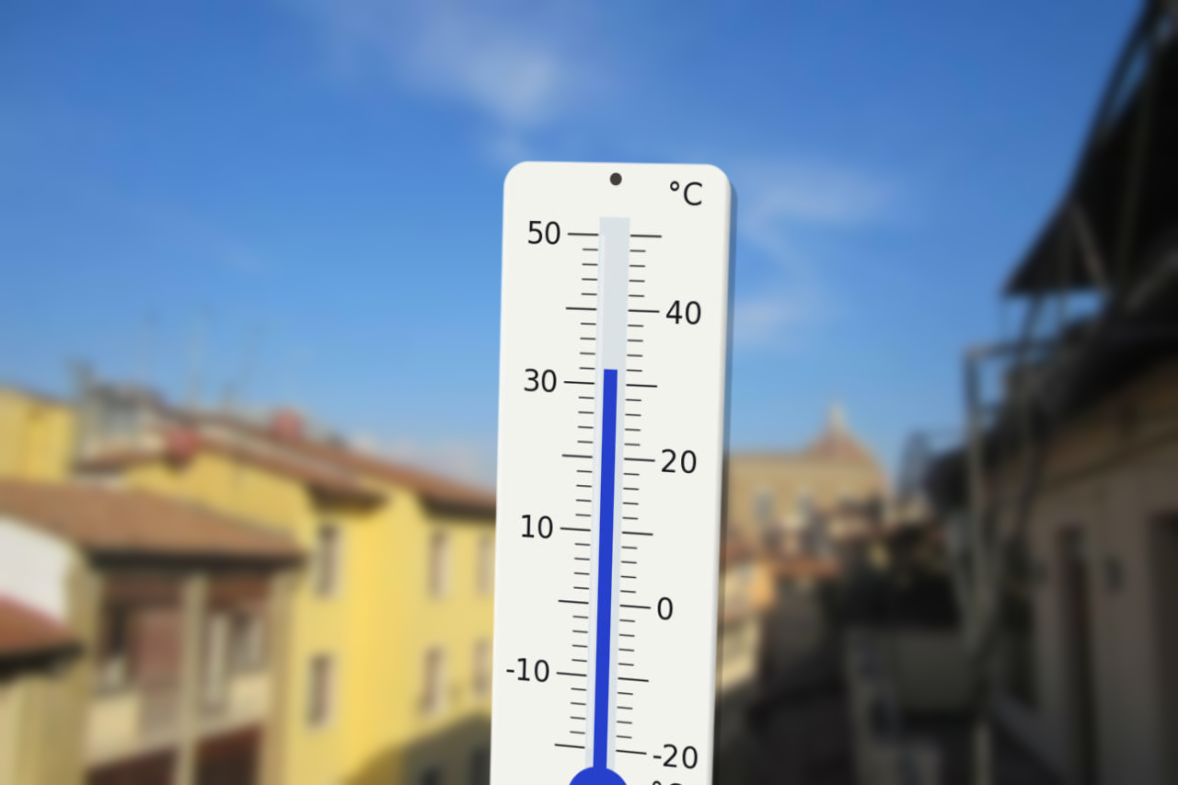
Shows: 32 °C
